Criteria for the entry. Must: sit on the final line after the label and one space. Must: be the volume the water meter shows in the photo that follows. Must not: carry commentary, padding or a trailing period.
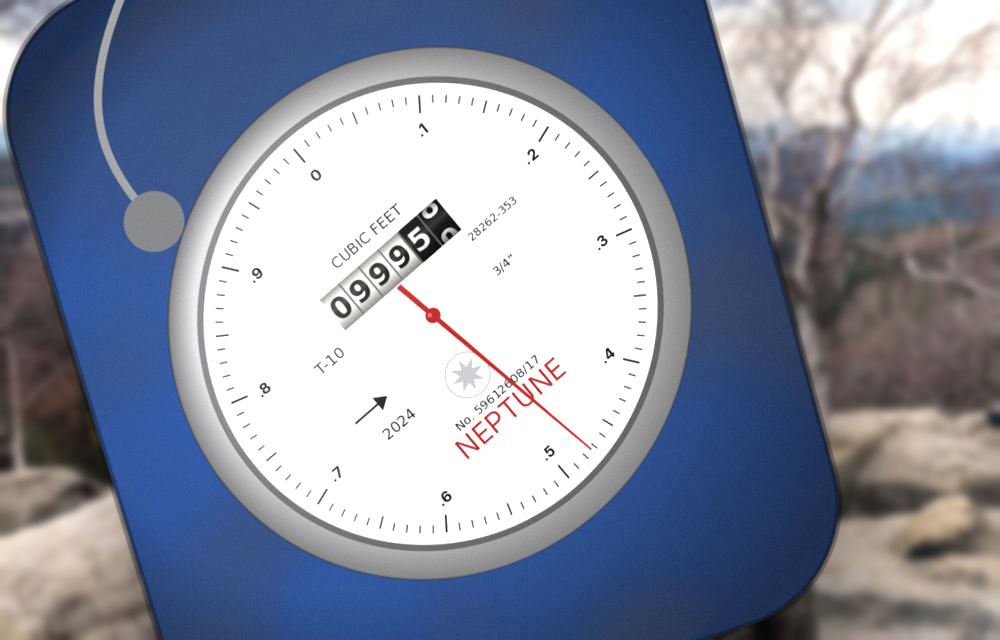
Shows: 99958.47 ft³
